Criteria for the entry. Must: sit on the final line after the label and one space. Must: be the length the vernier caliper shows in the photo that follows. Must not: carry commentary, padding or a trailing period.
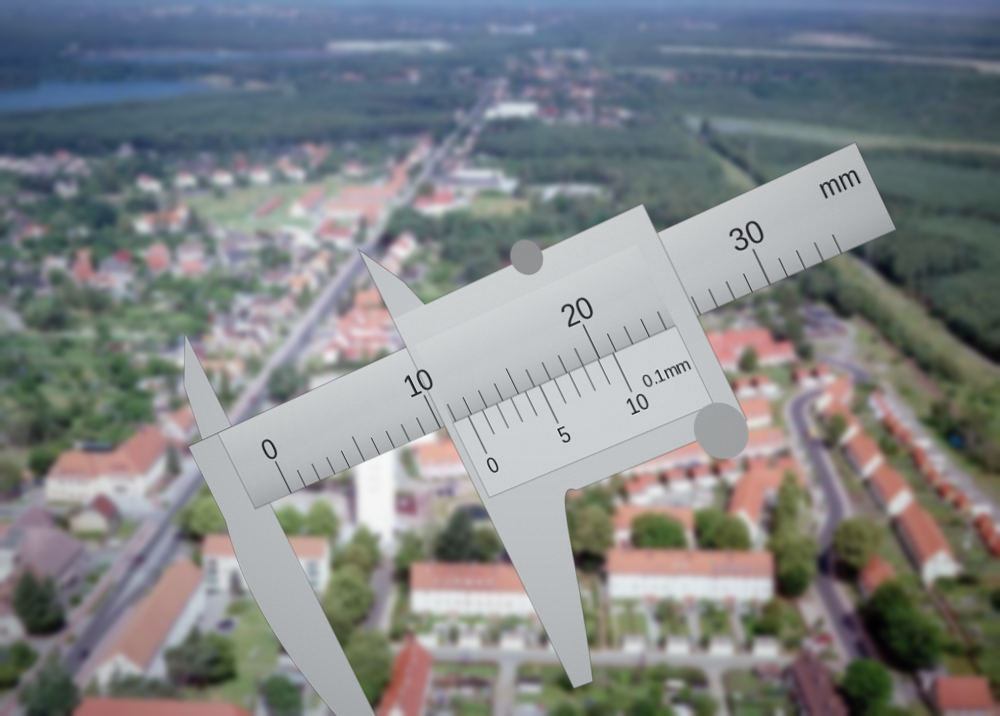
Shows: 11.8 mm
